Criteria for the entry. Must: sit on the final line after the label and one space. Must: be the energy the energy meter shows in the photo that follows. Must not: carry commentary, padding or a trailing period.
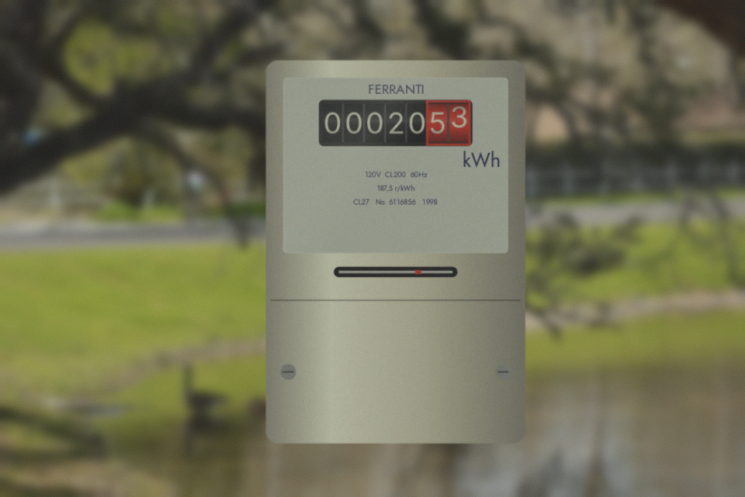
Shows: 20.53 kWh
